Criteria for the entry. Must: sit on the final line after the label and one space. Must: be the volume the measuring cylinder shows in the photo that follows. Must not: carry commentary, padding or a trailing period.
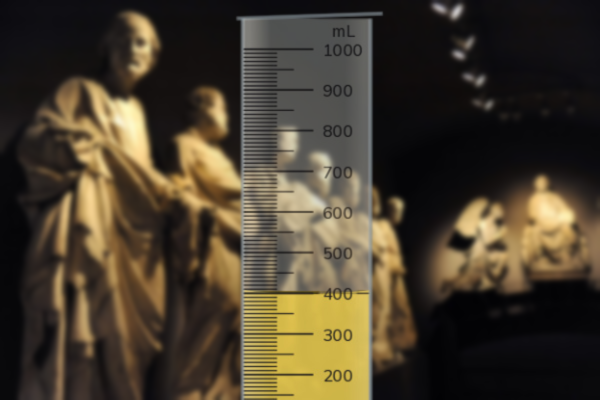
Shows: 400 mL
